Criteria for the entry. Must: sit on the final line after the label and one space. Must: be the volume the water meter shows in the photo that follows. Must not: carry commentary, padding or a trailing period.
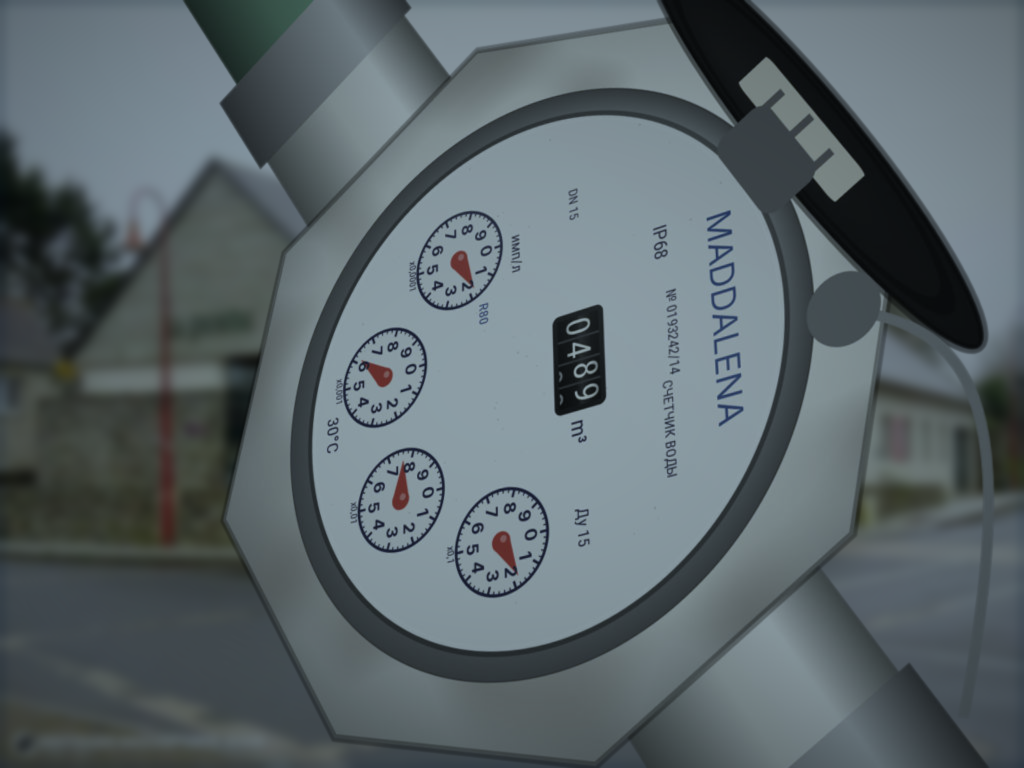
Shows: 489.1761 m³
